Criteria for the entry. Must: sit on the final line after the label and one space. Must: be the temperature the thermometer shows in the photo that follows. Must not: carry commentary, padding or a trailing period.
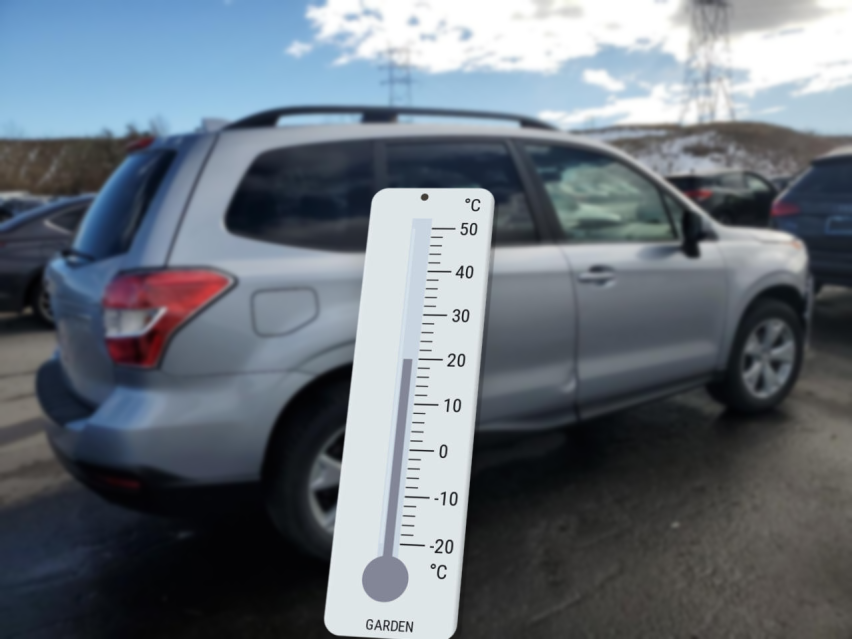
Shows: 20 °C
